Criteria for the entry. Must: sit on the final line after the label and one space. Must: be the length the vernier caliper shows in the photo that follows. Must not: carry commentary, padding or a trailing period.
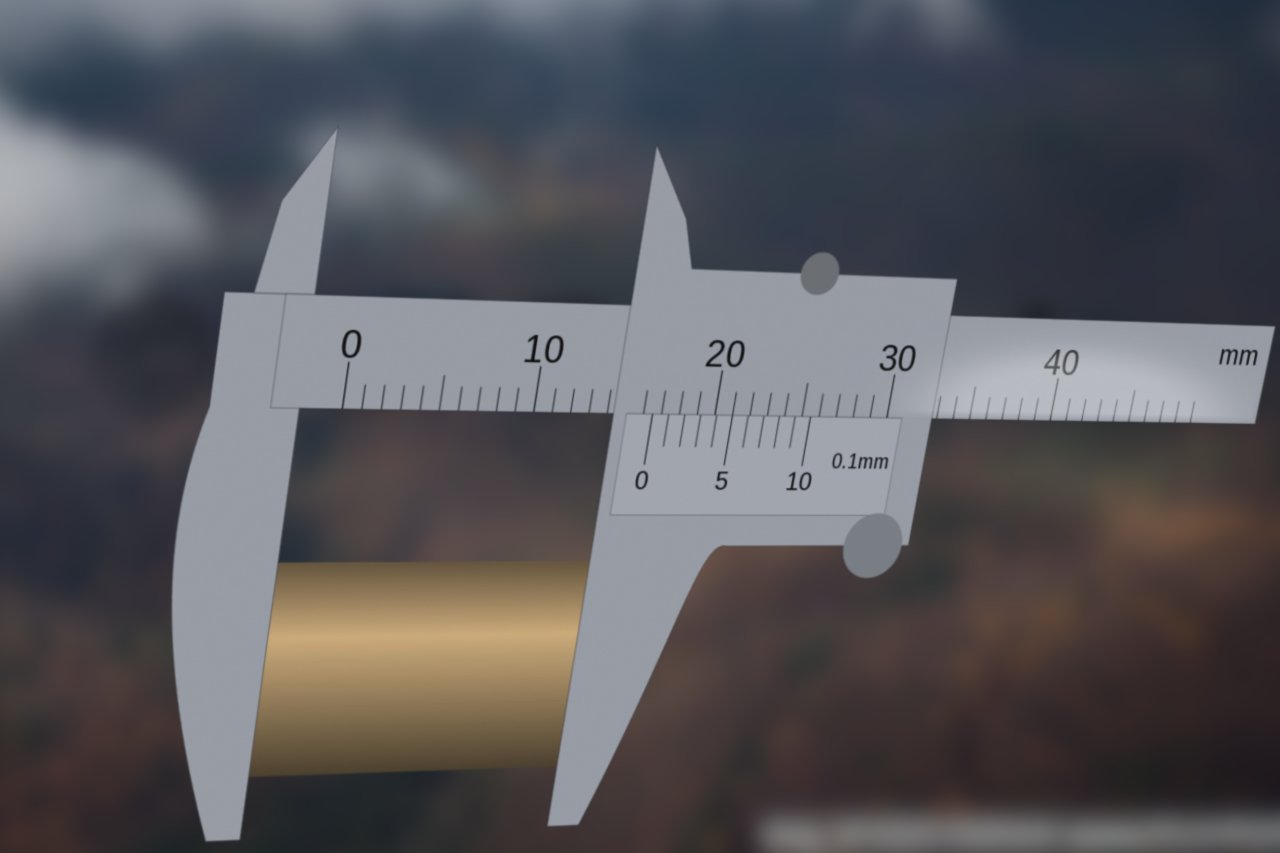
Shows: 16.5 mm
